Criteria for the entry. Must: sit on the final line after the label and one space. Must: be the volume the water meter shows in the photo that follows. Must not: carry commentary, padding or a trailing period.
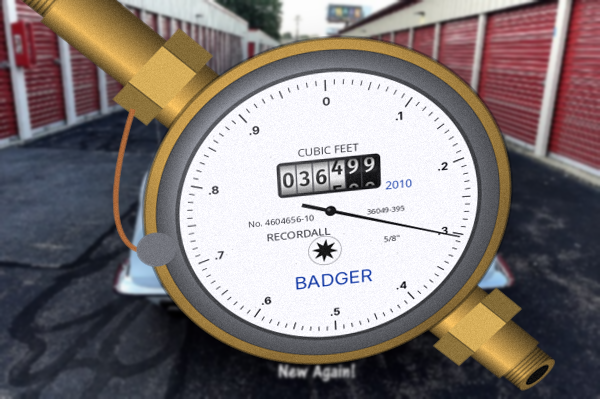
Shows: 36499.30 ft³
